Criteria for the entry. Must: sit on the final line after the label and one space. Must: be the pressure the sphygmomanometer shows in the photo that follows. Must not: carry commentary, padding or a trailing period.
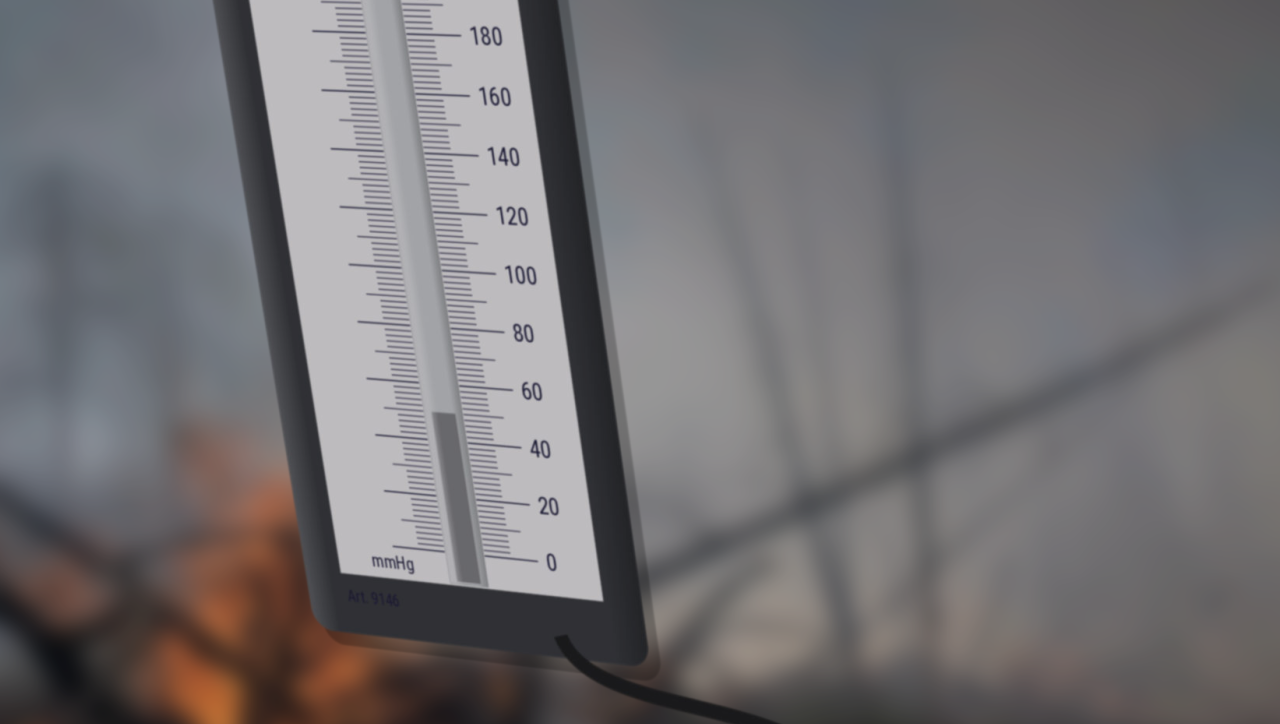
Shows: 50 mmHg
